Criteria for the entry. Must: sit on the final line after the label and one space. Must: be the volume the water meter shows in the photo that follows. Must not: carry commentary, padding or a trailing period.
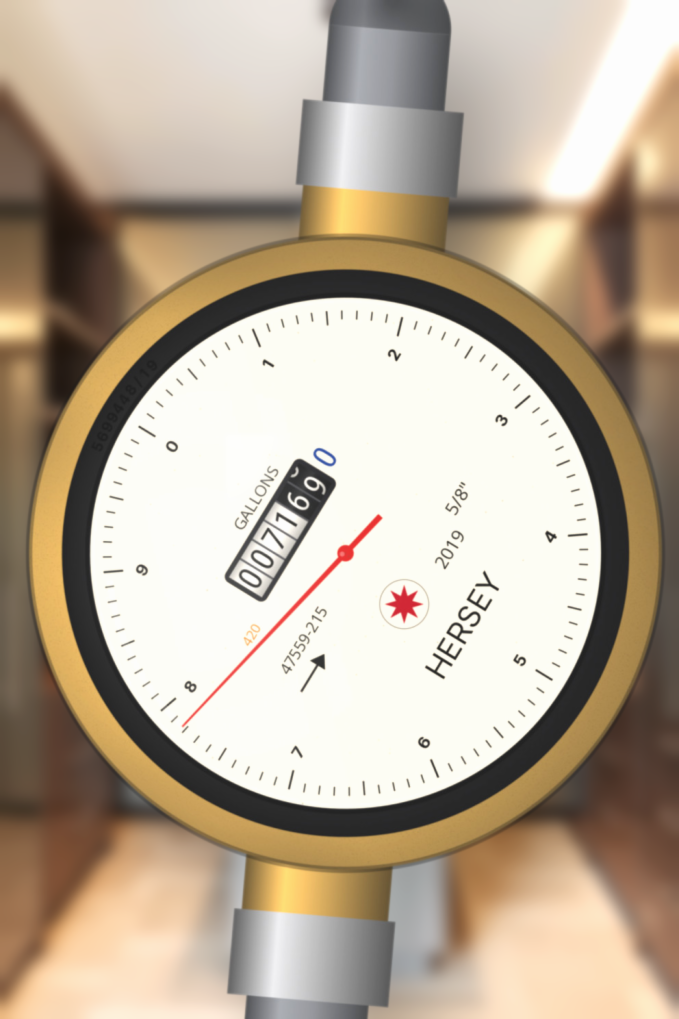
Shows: 71687.8 gal
